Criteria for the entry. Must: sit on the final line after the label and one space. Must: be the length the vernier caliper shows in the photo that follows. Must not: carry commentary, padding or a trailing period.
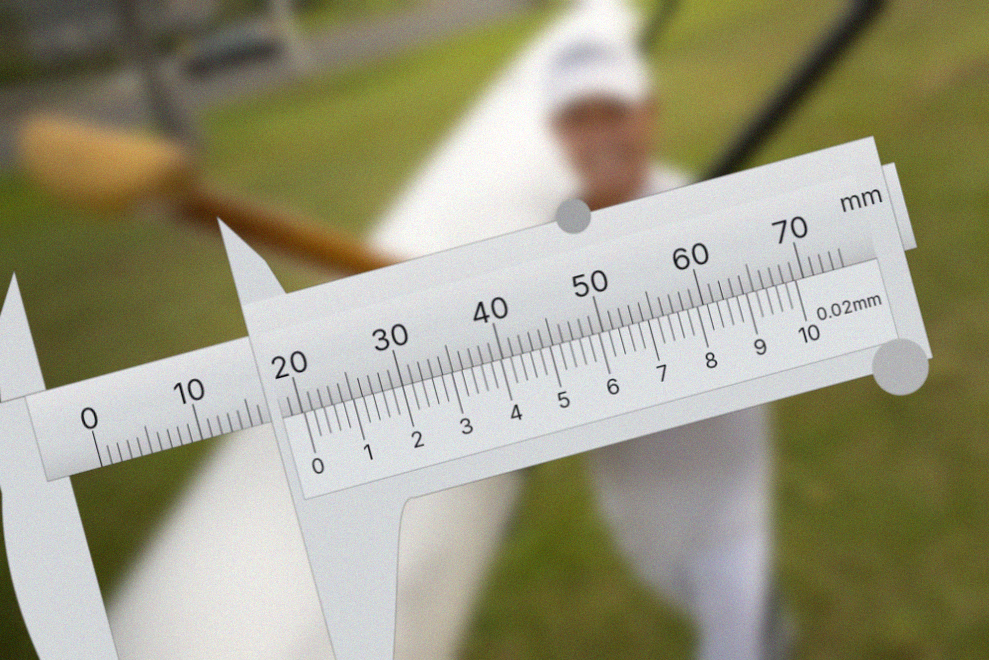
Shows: 20.2 mm
